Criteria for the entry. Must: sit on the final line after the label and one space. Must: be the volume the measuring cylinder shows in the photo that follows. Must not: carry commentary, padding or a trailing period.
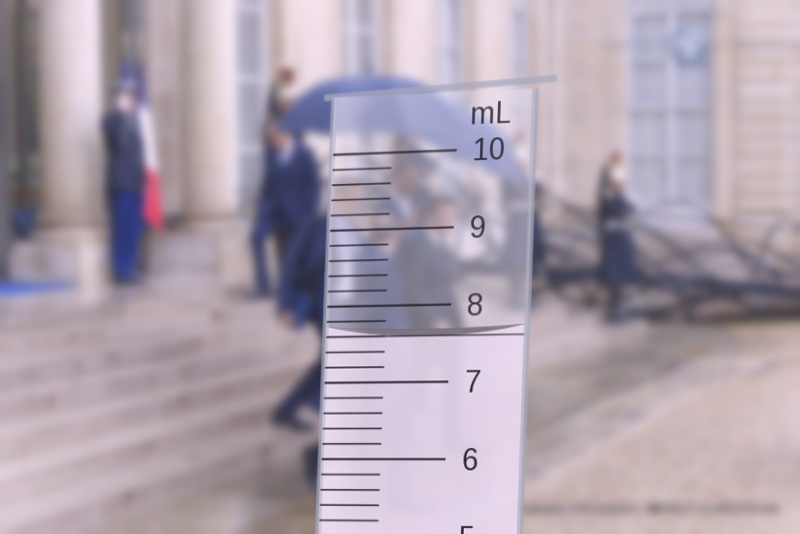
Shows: 7.6 mL
